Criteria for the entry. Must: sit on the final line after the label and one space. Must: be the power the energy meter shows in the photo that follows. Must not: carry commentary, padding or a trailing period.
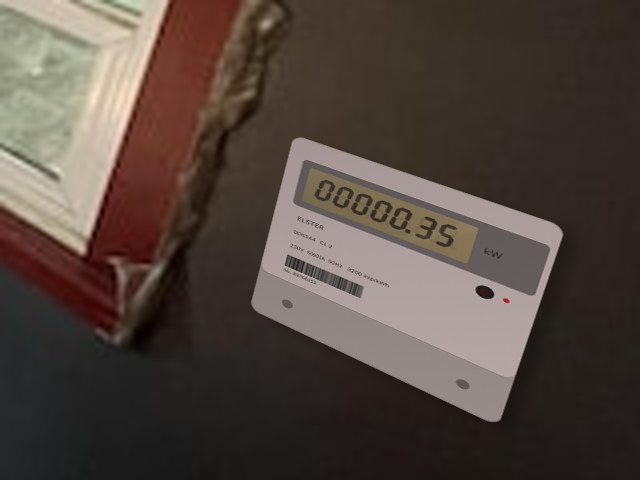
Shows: 0.35 kW
